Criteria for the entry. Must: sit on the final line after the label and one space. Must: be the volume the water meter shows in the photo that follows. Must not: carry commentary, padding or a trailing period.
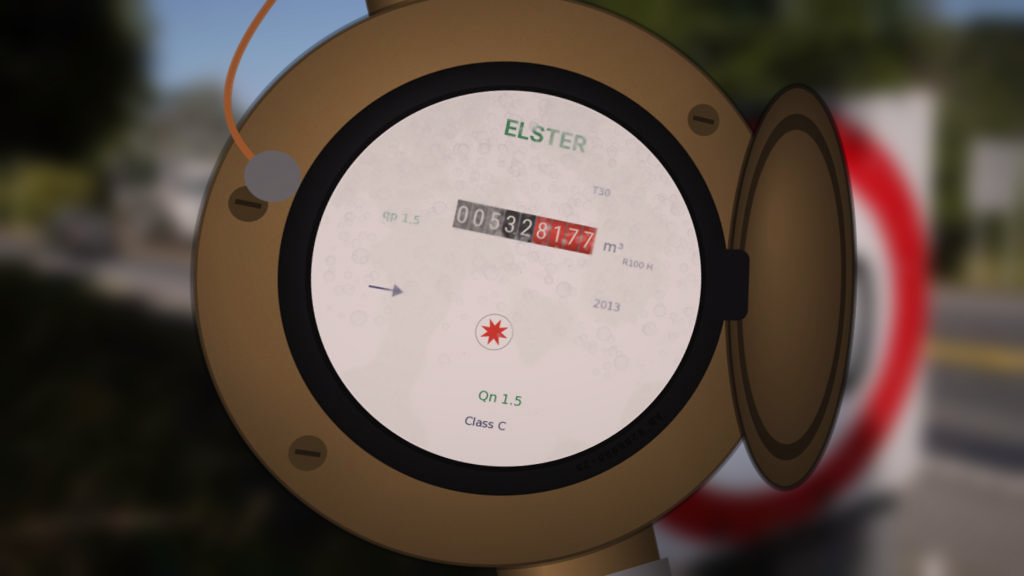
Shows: 532.8177 m³
